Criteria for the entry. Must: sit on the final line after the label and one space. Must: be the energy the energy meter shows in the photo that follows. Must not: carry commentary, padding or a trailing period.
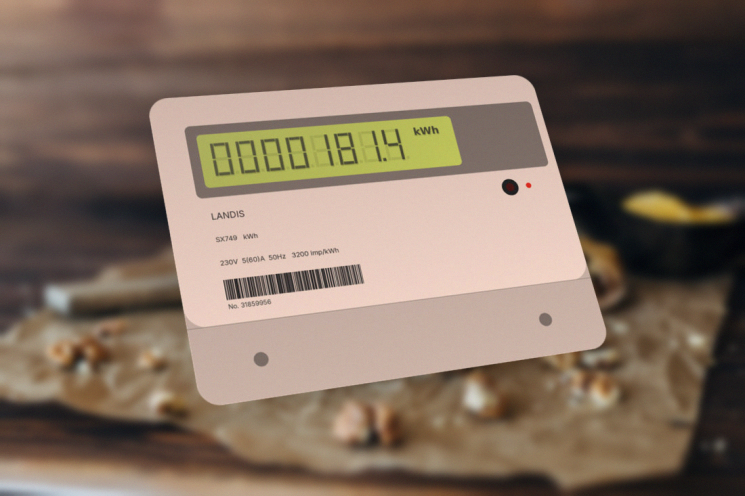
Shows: 181.4 kWh
